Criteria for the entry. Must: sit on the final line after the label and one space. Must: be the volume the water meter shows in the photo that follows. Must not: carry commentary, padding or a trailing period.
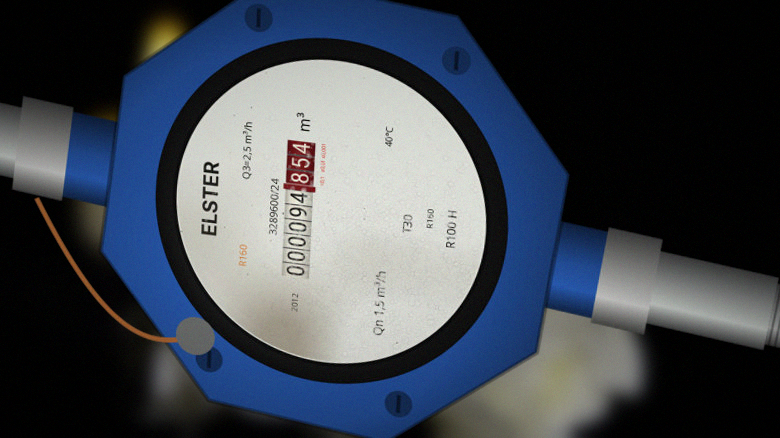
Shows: 94.854 m³
